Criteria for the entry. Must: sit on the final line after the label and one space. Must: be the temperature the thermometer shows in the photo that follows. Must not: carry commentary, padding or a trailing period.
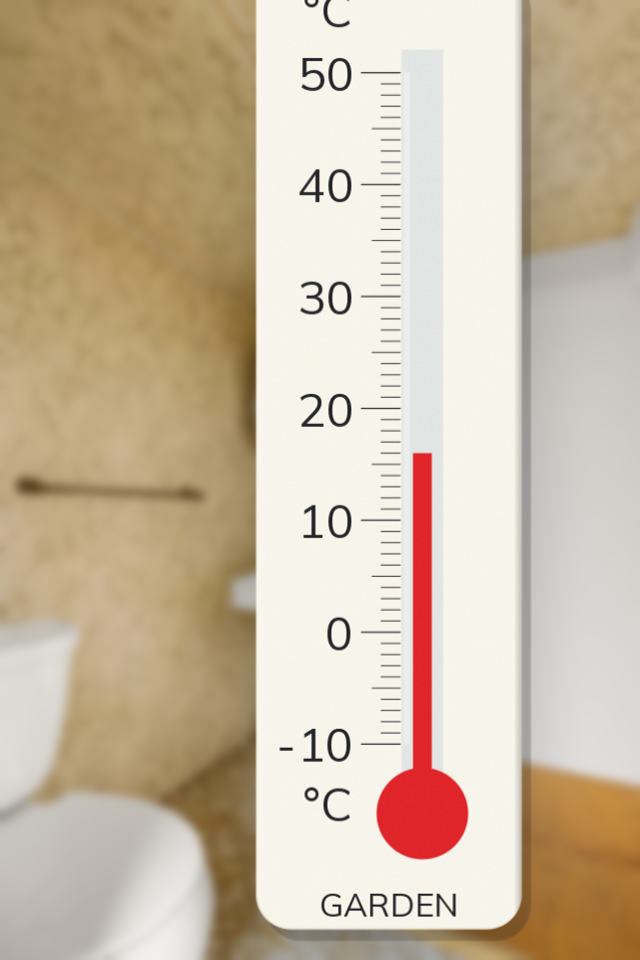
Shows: 16 °C
